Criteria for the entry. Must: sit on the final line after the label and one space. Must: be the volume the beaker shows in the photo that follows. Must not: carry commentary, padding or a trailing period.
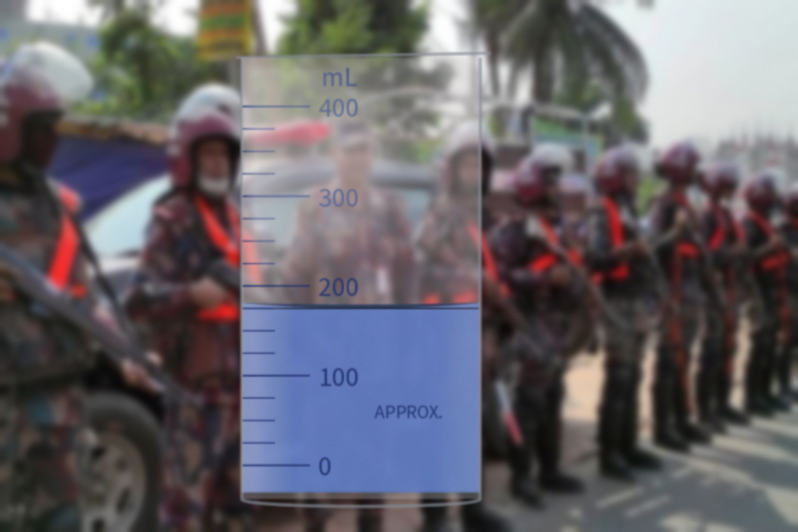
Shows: 175 mL
